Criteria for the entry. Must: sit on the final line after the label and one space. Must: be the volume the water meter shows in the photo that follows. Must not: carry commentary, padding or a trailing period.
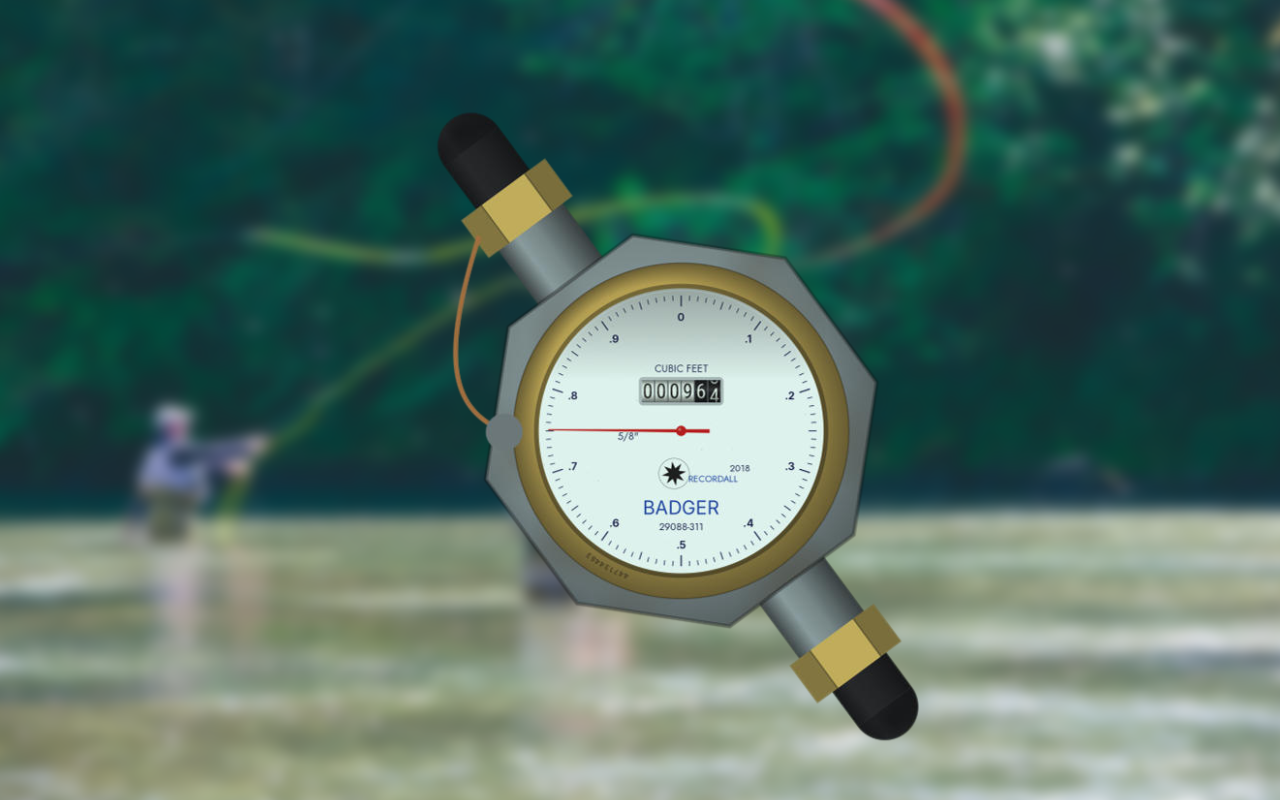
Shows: 963.75 ft³
